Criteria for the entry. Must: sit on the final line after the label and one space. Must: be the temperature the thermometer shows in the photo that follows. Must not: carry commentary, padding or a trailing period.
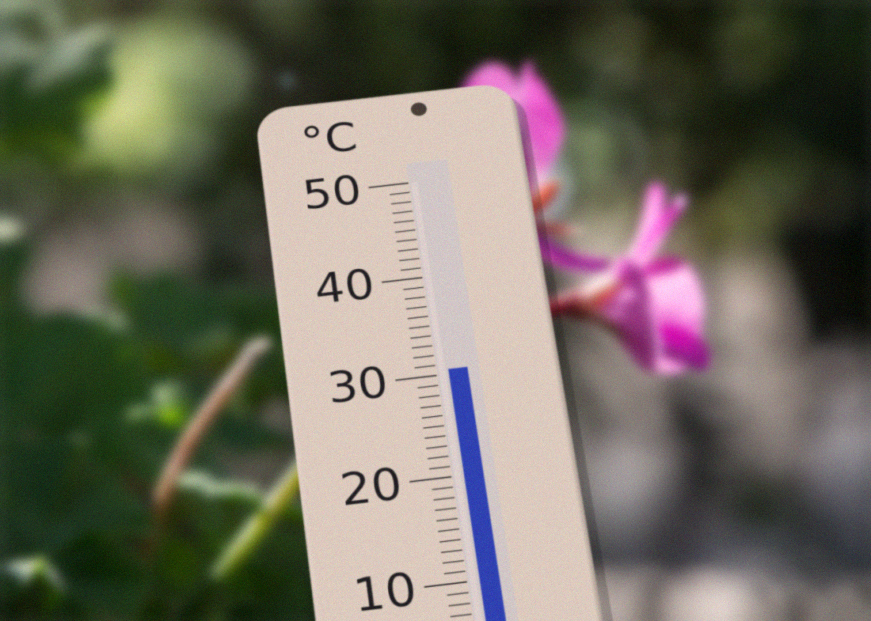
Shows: 30.5 °C
